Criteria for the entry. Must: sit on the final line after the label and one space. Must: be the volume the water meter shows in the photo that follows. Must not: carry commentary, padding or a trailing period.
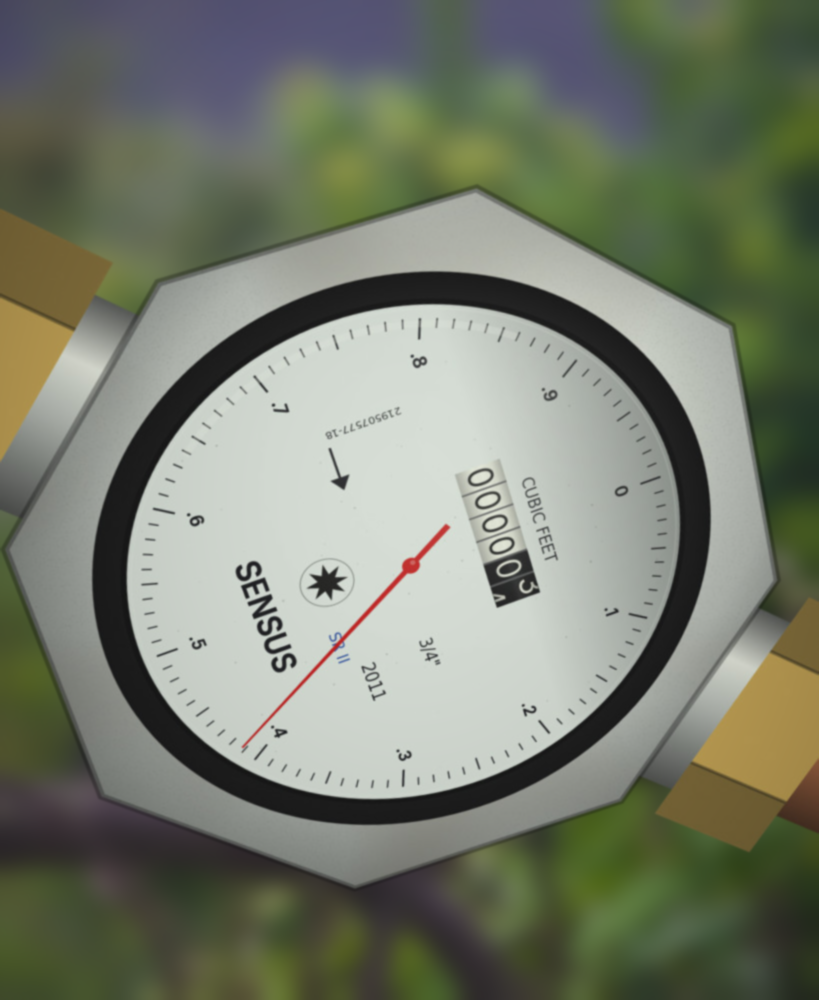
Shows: 3.41 ft³
